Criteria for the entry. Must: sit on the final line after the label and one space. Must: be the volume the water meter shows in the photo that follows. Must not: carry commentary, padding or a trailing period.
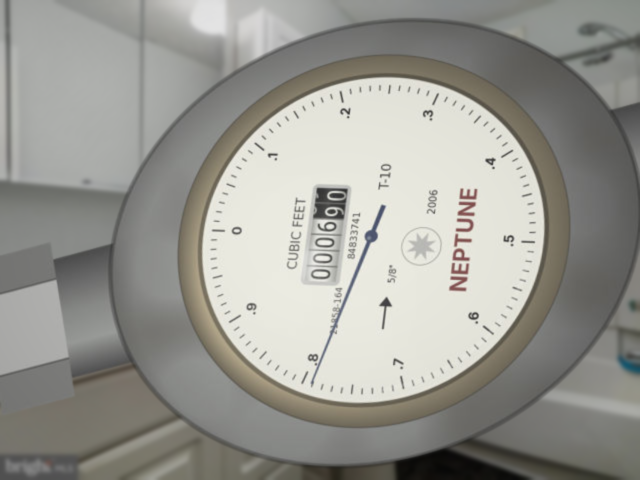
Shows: 689.79 ft³
